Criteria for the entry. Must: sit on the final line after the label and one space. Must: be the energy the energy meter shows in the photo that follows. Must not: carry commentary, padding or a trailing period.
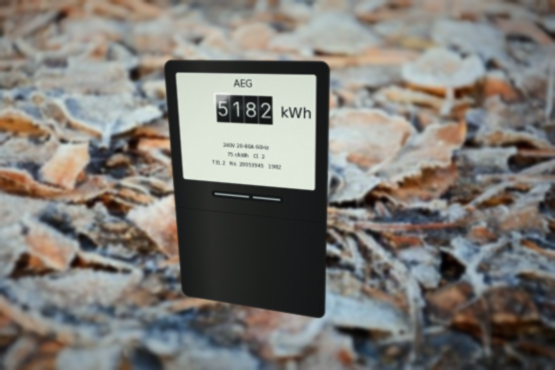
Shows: 5182 kWh
